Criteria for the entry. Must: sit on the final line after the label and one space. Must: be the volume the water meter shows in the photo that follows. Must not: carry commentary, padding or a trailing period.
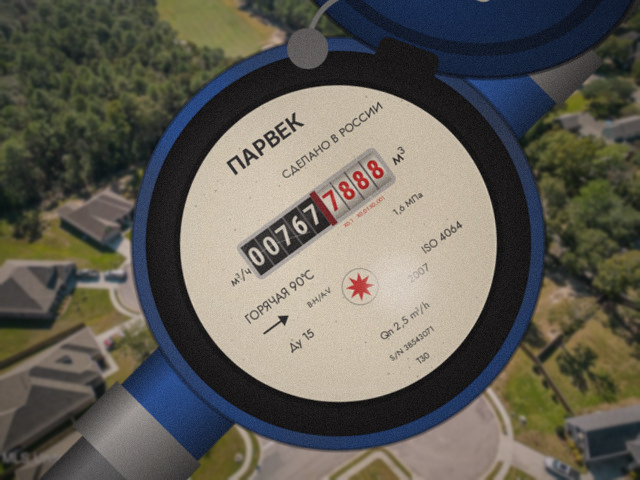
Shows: 767.7888 m³
